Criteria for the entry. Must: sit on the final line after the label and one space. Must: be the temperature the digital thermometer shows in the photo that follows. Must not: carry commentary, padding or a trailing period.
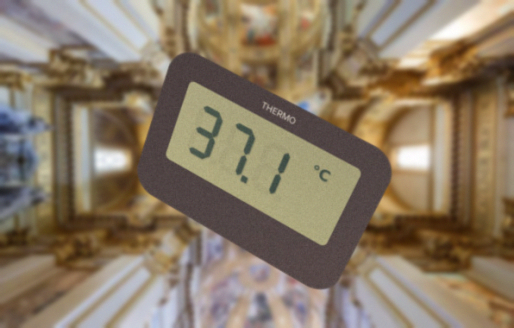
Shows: 37.1 °C
